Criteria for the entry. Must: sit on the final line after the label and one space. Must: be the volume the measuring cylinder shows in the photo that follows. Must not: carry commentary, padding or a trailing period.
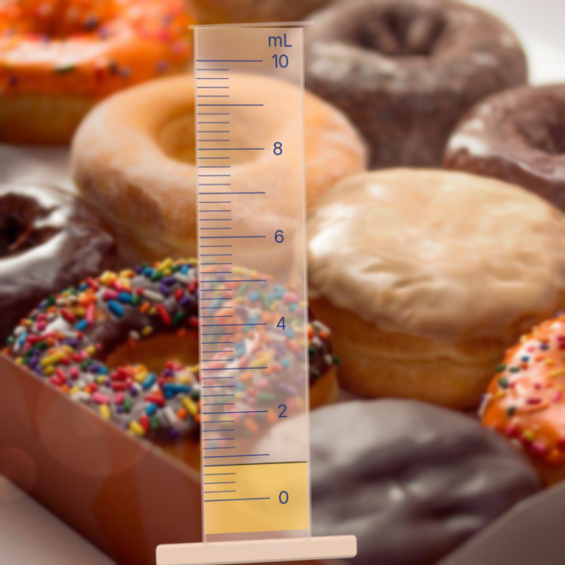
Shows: 0.8 mL
